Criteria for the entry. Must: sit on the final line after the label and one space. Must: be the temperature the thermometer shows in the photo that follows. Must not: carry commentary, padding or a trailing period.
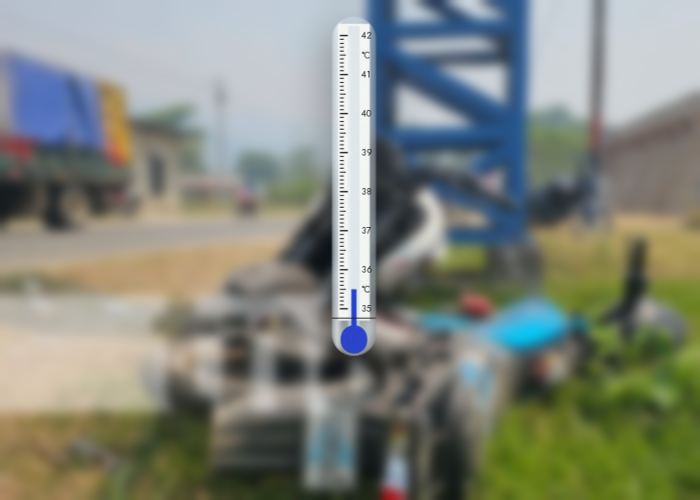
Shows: 35.5 °C
